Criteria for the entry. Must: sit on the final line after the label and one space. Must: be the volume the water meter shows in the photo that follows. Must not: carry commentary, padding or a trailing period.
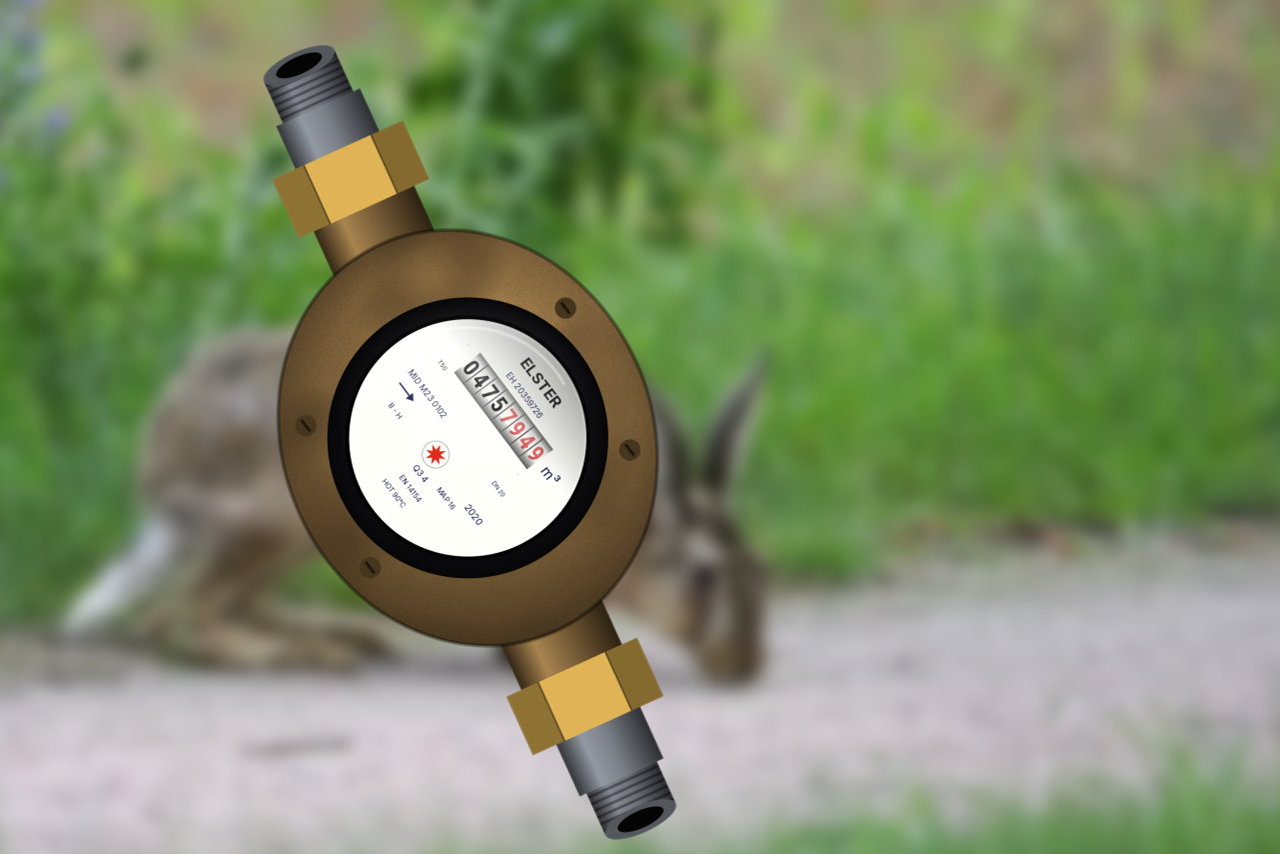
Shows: 475.7949 m³
